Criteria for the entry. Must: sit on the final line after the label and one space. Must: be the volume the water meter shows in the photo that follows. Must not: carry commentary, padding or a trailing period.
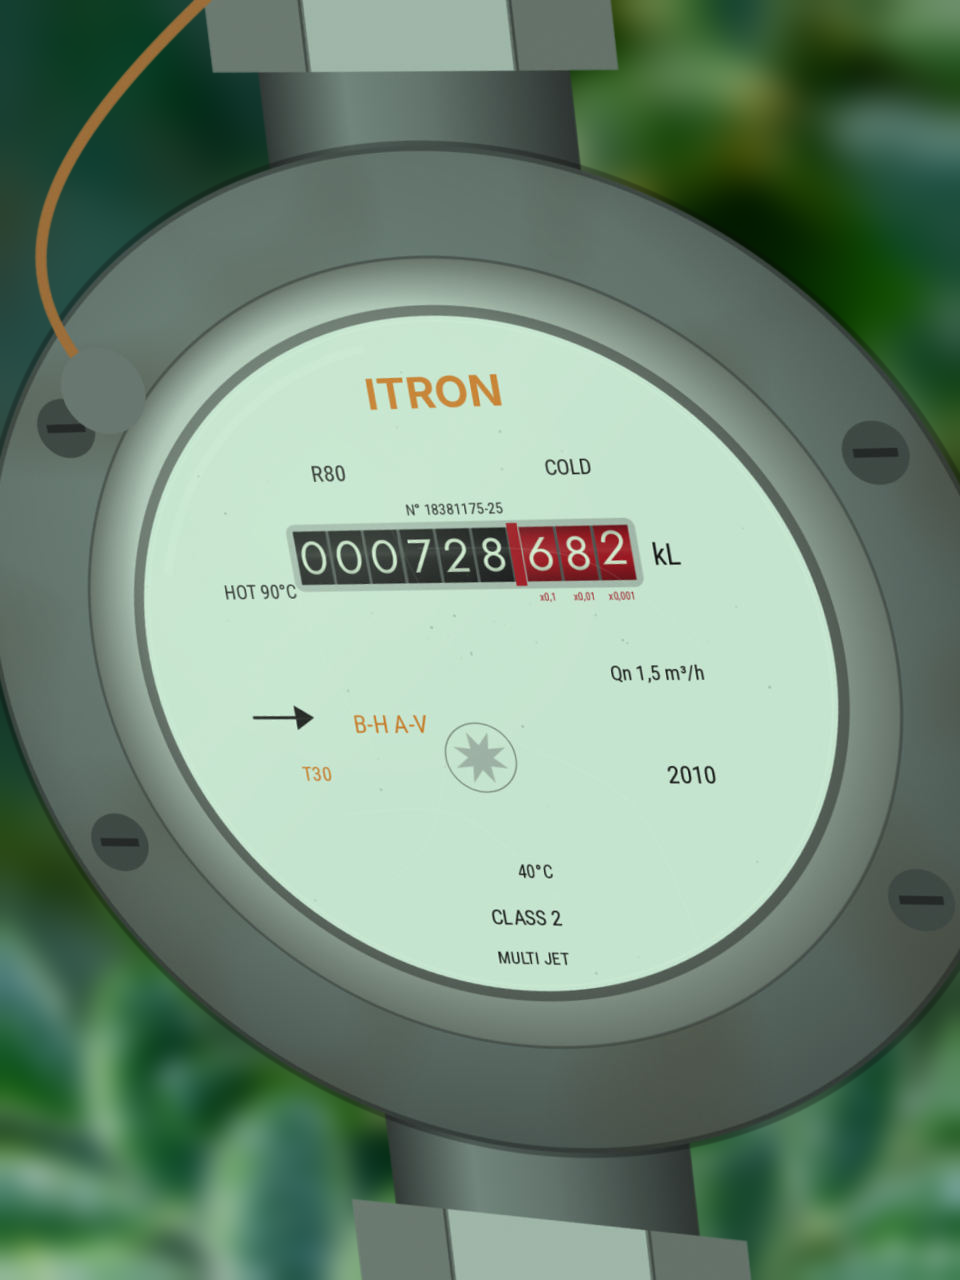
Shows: 728.682 kL
